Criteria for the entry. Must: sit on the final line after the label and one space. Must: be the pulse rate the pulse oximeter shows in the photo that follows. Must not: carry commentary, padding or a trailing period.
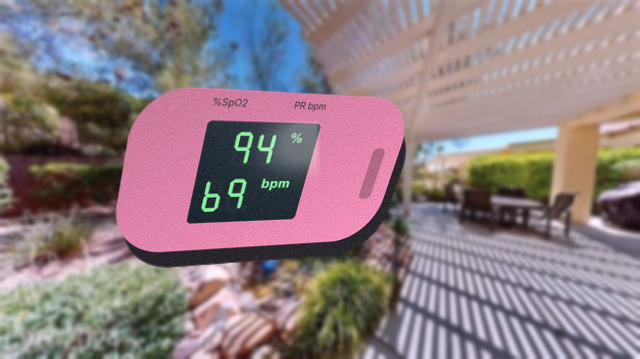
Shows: 69 bpm
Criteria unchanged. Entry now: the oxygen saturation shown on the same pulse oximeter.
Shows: 94 %
